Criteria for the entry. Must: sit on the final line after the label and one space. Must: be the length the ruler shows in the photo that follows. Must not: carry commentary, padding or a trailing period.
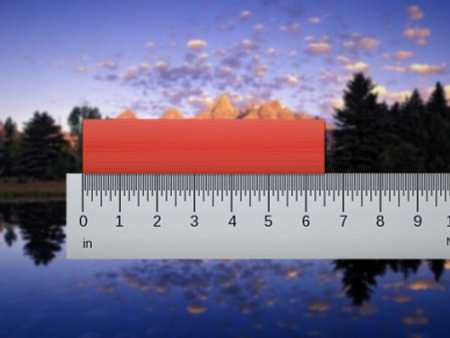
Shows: 6.5 in
